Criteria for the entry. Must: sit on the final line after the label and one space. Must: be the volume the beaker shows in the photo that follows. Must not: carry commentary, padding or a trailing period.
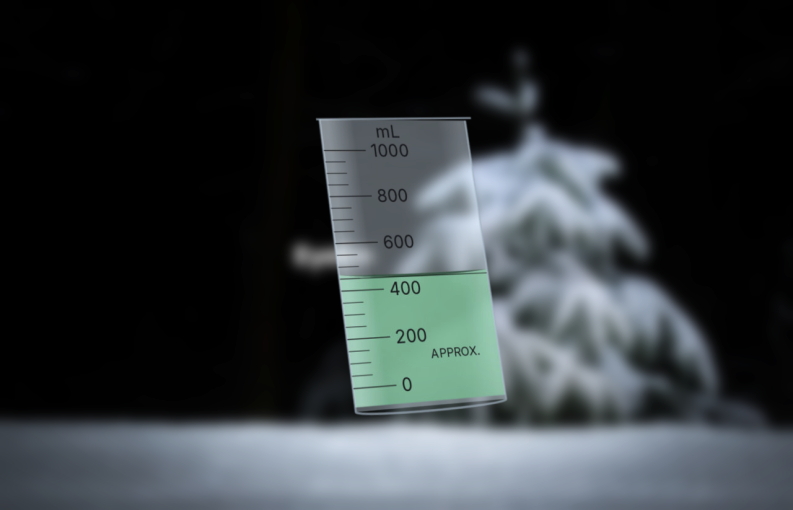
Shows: 450 mL
